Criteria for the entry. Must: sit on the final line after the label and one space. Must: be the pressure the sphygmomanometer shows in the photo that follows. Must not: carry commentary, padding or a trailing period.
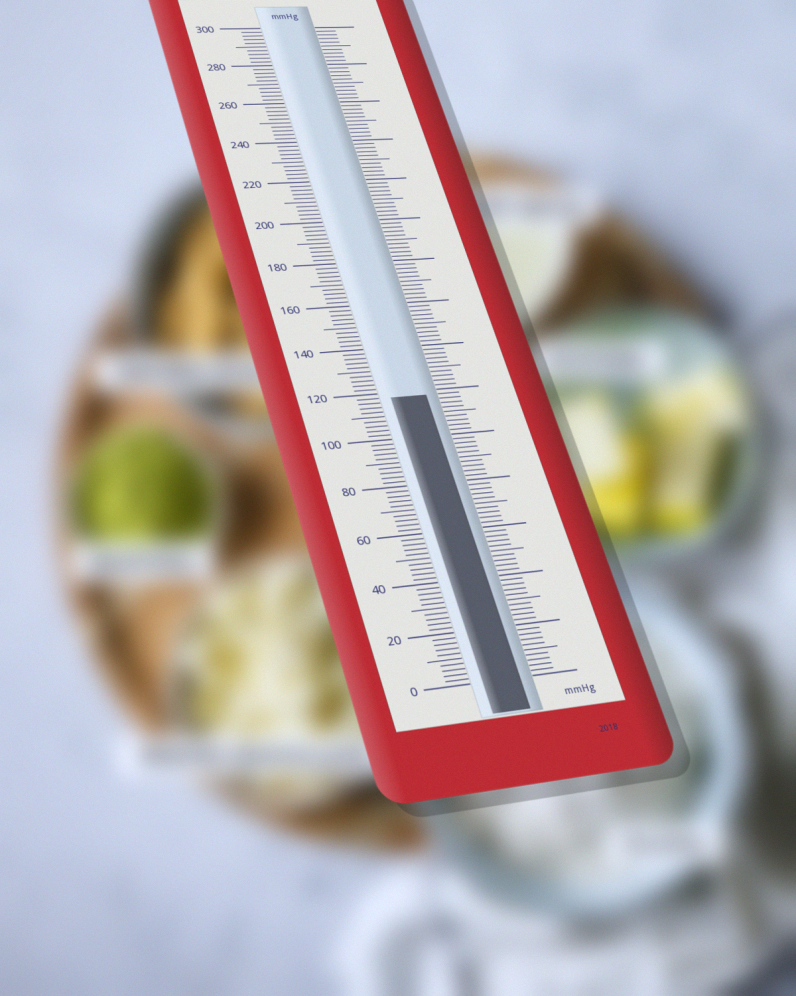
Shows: 118 mmHg
